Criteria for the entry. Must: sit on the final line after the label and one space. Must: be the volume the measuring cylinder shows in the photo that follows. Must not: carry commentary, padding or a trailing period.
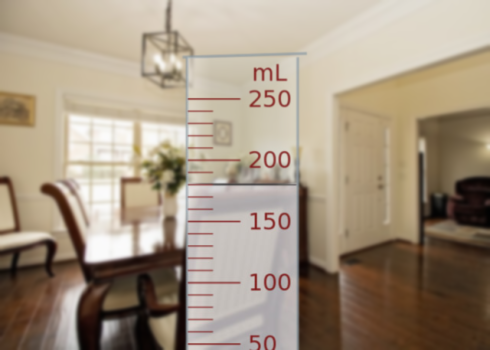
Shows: 180 mL
